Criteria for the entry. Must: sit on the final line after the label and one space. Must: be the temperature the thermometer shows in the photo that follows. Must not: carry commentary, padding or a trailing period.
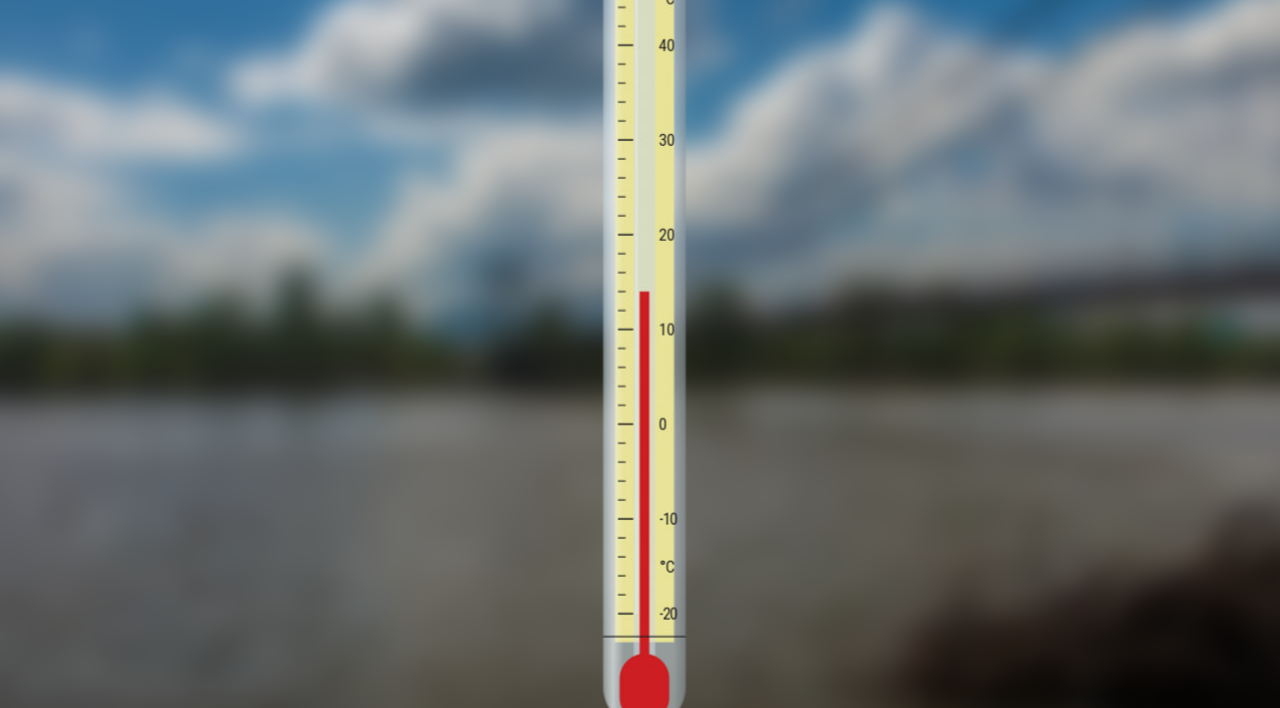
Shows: 14 °C
